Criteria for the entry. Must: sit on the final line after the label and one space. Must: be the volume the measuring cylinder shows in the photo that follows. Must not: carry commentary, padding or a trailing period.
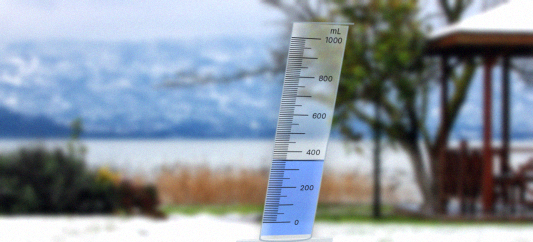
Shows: 350 mL
